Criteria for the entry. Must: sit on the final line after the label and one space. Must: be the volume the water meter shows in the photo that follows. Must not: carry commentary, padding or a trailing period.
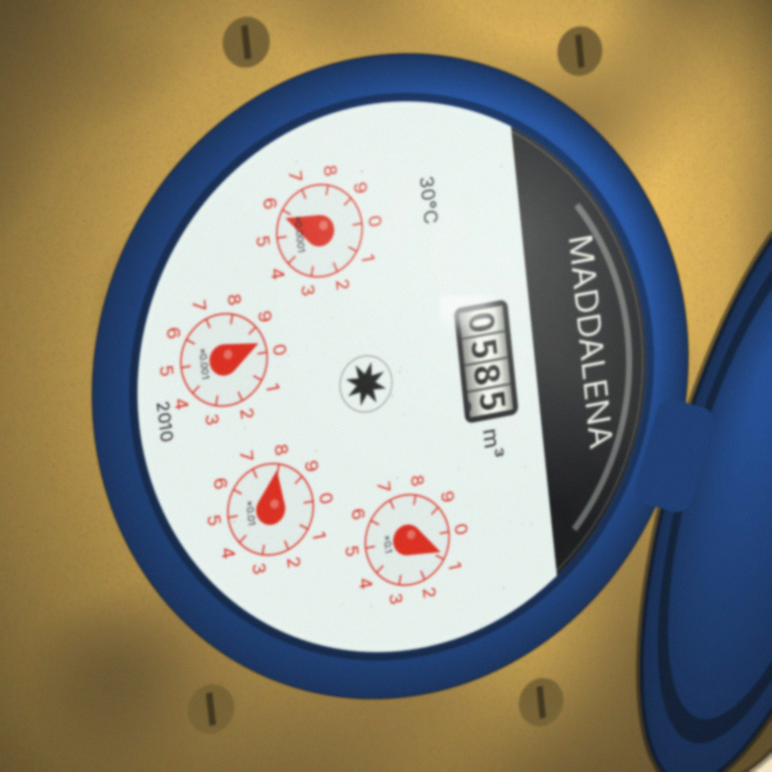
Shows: 585.0795 m³
